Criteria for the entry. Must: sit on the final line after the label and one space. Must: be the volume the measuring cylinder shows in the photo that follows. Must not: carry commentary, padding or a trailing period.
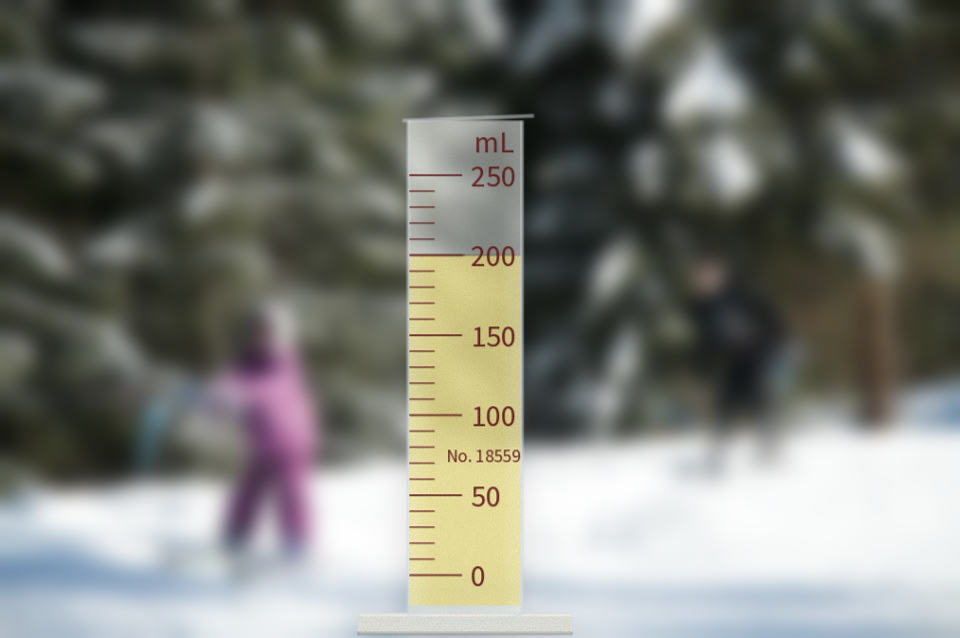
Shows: 200 mL
